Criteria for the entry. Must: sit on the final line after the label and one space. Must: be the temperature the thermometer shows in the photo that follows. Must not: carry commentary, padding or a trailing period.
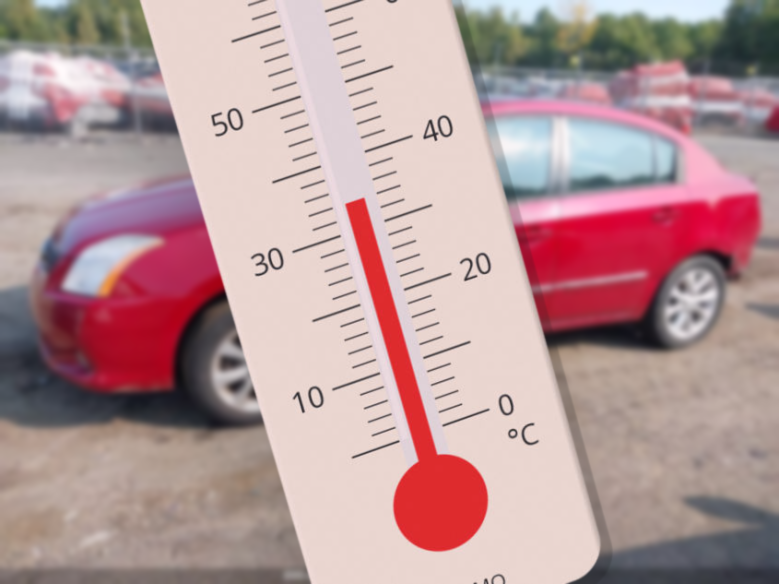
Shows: 34 °C
